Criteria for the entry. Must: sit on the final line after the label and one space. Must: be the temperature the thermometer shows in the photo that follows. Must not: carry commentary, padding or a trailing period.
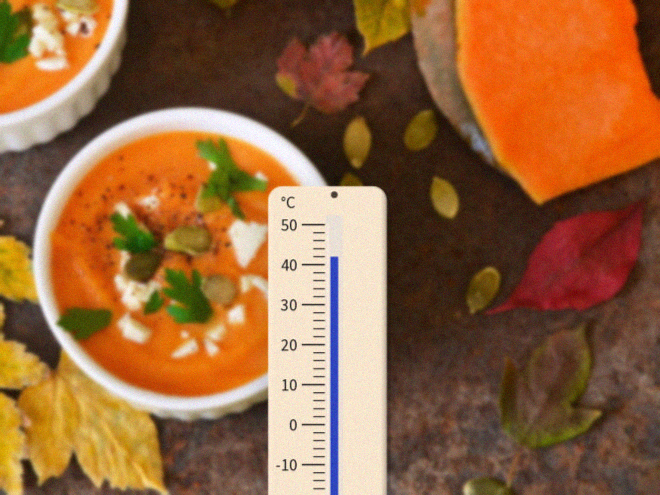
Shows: 42 °C
